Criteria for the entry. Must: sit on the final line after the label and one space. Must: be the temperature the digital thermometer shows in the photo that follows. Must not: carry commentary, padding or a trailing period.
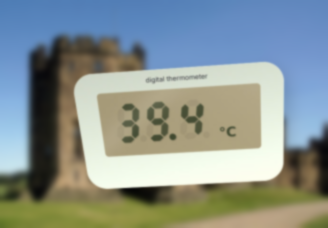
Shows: 39.4 °C
